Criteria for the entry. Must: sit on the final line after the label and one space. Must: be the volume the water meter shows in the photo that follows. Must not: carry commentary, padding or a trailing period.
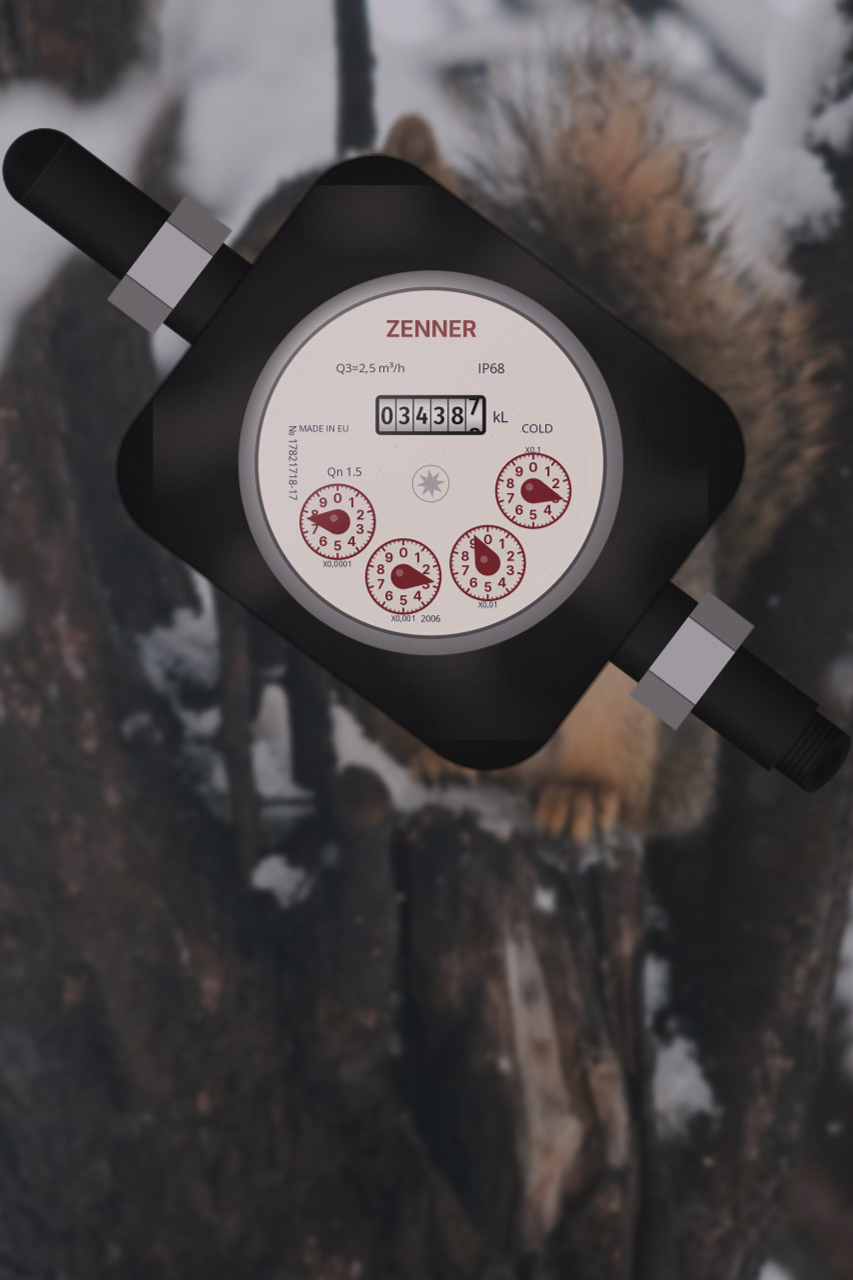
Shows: 34387.2927 kL
